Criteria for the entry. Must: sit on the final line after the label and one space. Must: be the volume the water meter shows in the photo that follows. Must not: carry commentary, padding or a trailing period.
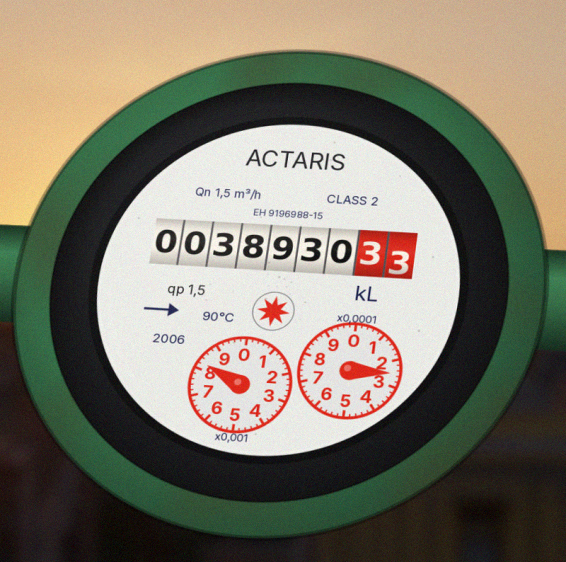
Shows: 38930.3282 kL
